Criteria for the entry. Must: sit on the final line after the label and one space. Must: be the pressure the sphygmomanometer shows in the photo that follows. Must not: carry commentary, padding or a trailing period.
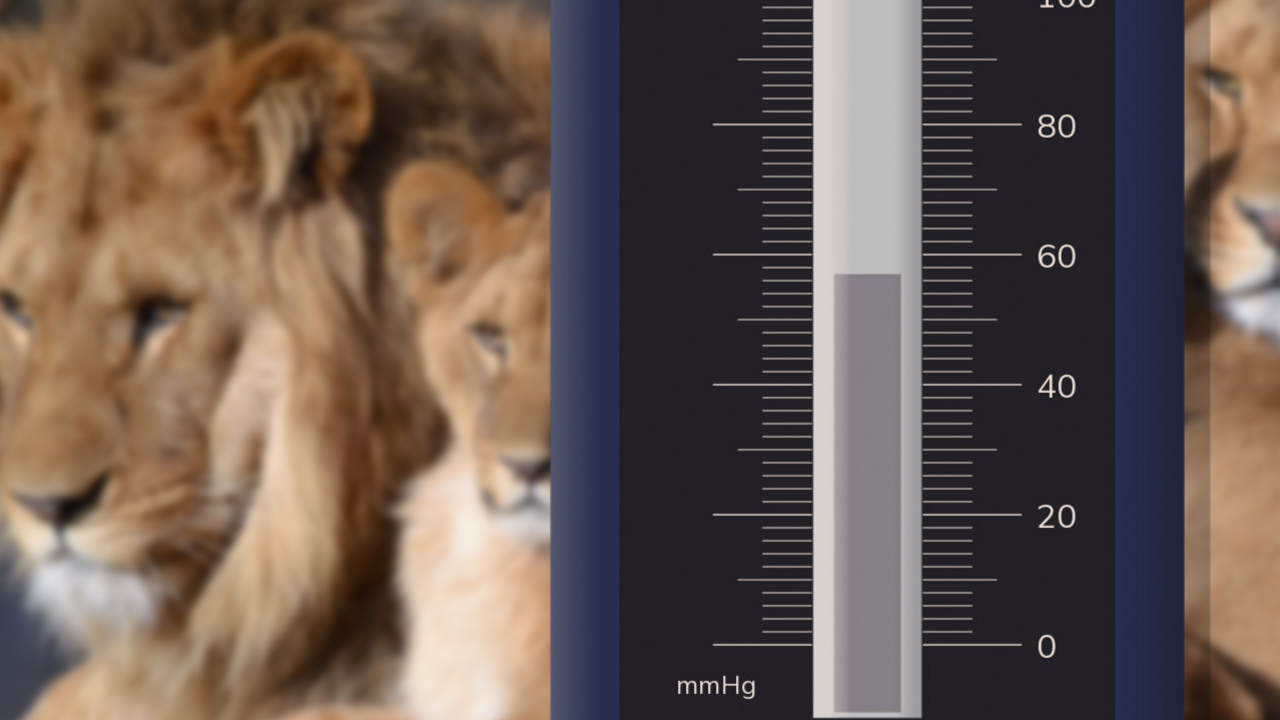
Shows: 57 mmHg
